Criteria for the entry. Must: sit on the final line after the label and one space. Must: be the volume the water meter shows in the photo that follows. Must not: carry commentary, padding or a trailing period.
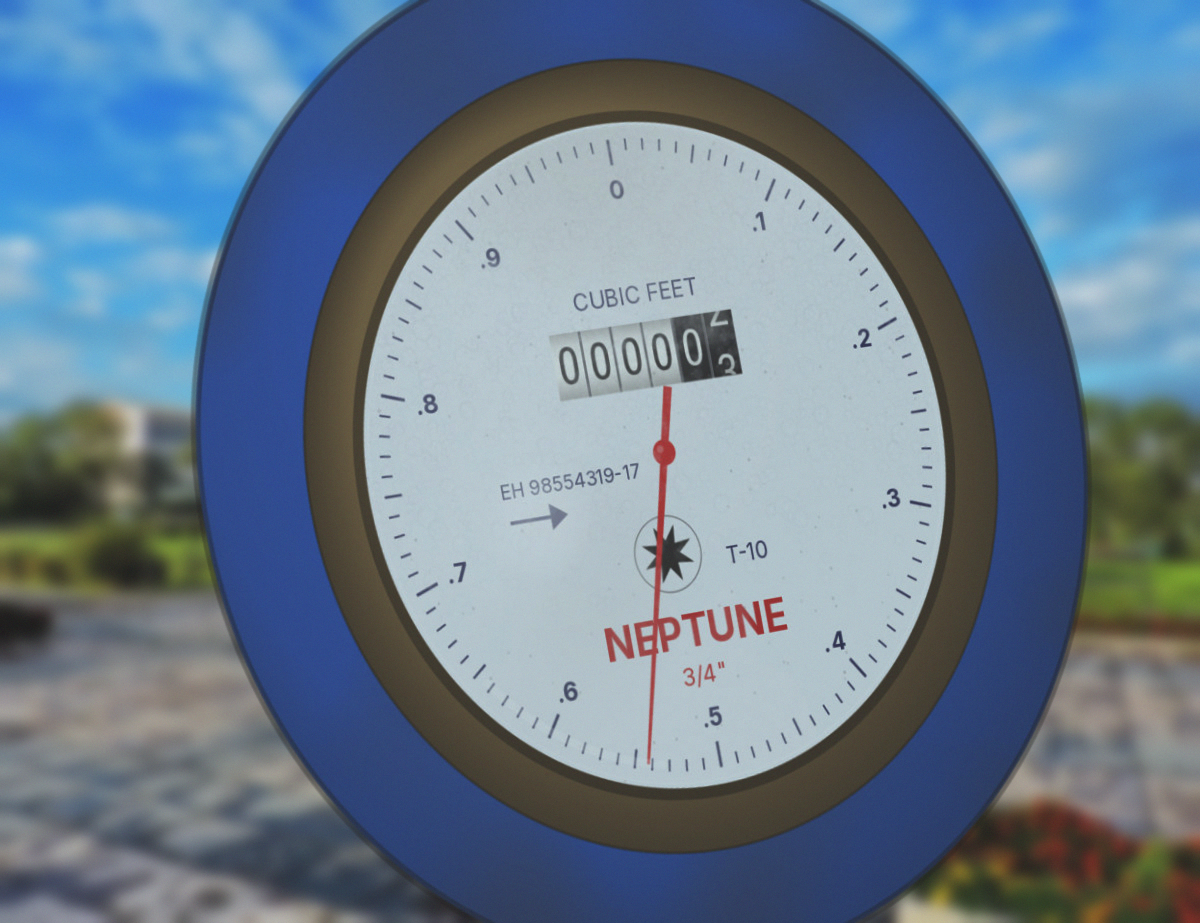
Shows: 2.54 ft³
